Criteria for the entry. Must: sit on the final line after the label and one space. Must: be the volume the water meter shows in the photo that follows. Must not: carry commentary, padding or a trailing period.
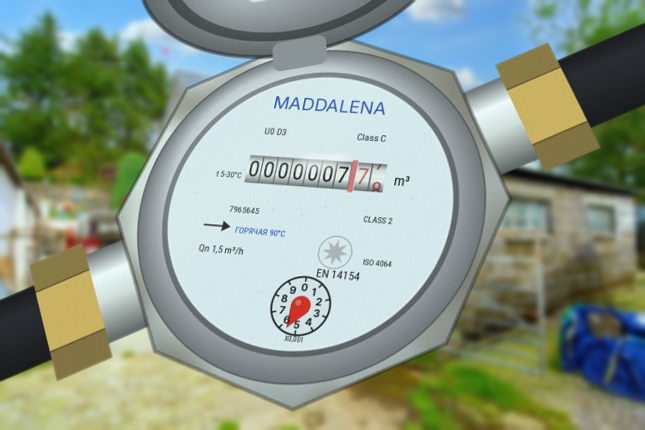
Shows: 7.775 m³
